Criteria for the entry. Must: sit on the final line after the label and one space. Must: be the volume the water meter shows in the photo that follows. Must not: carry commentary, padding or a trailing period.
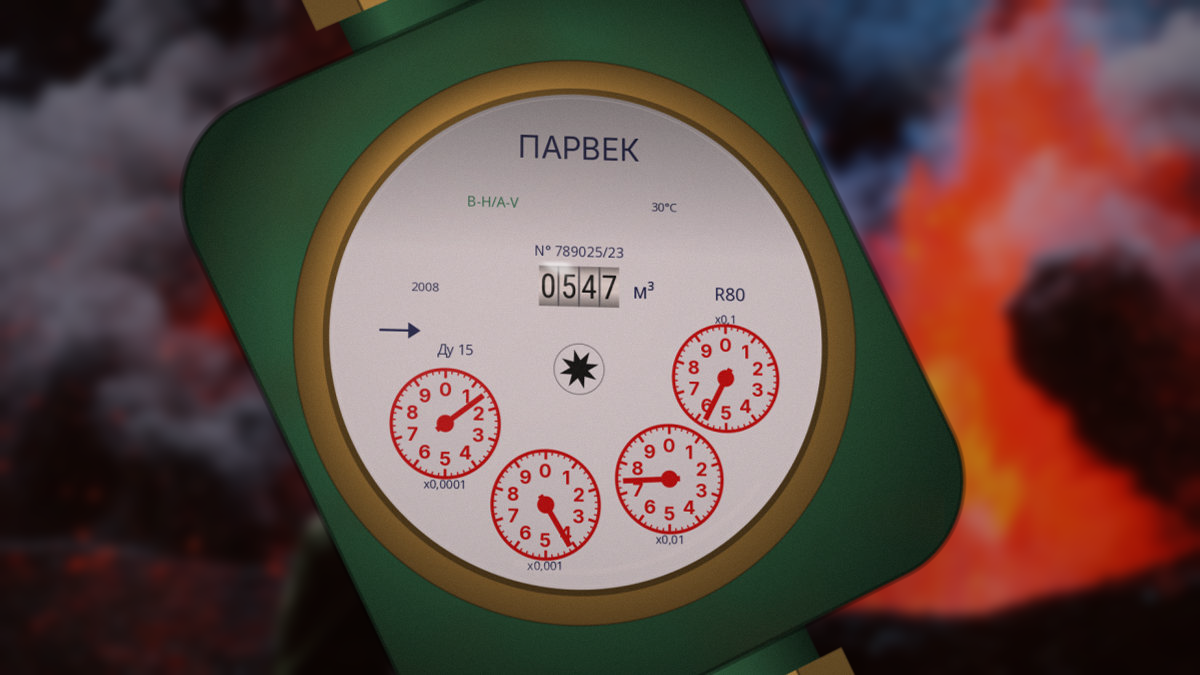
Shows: 547.5741 m³
